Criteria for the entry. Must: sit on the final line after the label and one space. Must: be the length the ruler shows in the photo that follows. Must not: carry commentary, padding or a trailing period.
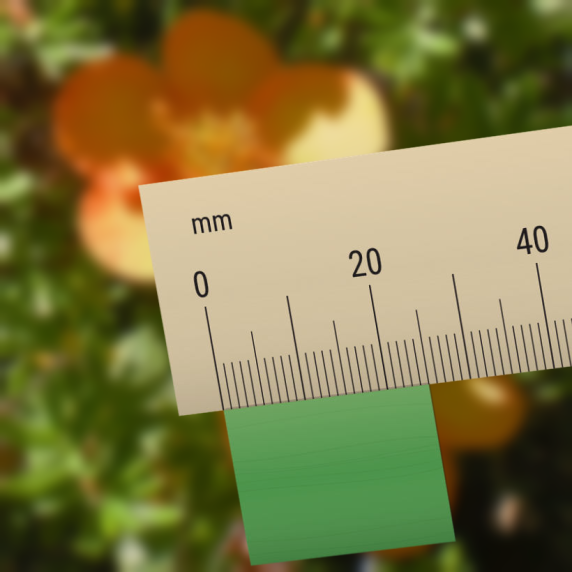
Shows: 25 mm
